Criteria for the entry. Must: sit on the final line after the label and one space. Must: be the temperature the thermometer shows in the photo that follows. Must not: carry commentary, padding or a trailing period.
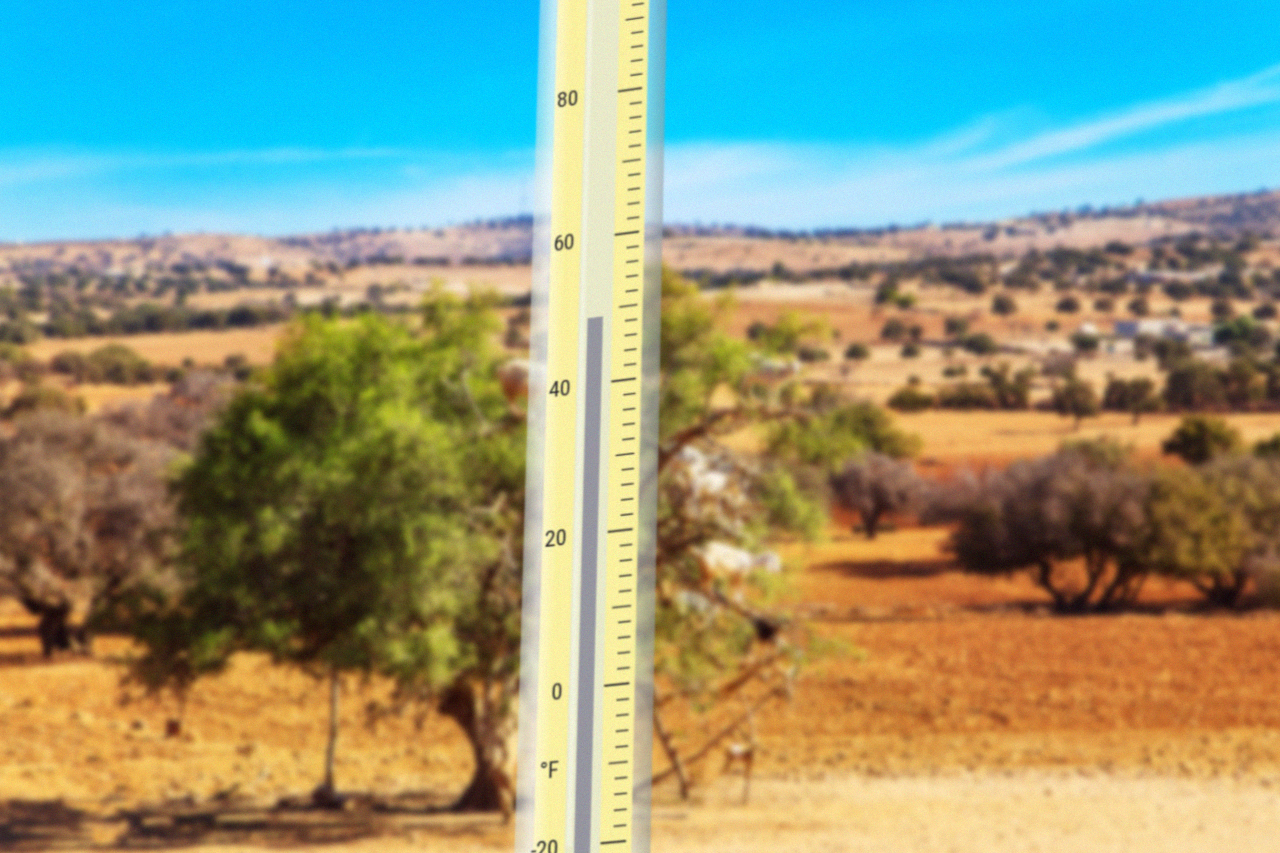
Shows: 49 °F
